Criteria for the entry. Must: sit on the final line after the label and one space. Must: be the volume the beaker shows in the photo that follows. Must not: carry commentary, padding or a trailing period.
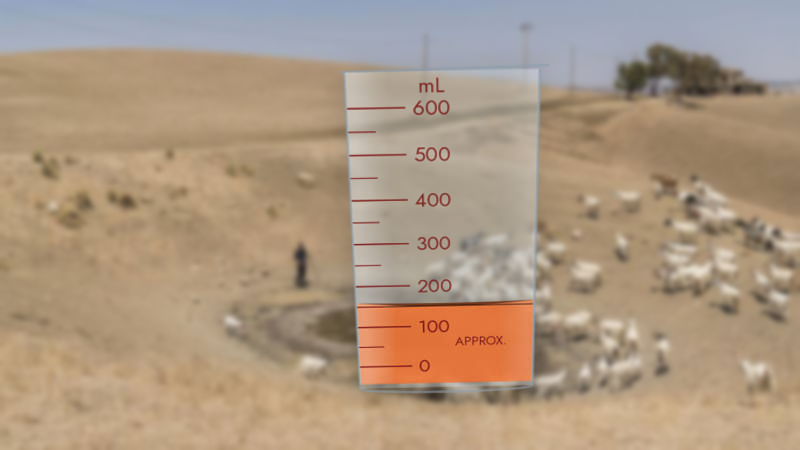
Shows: 150 mL
